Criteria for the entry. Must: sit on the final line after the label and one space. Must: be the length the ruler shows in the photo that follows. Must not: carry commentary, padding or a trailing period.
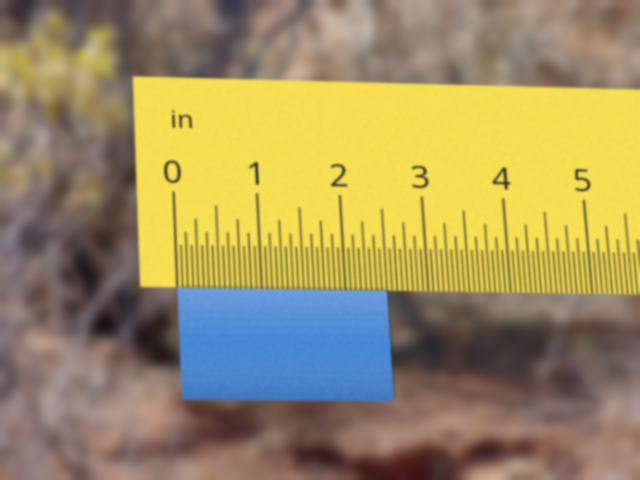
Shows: 2.5 in
